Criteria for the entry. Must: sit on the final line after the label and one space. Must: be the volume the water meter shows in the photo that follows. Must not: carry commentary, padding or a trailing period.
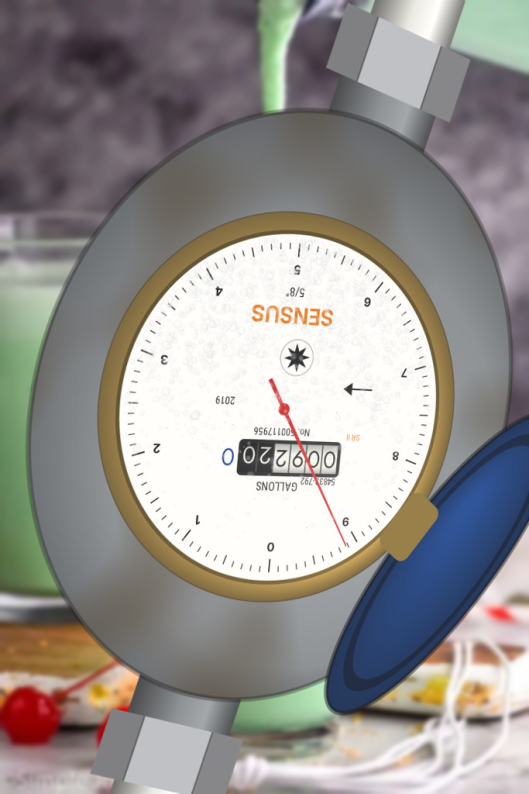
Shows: 92199.1 gal
